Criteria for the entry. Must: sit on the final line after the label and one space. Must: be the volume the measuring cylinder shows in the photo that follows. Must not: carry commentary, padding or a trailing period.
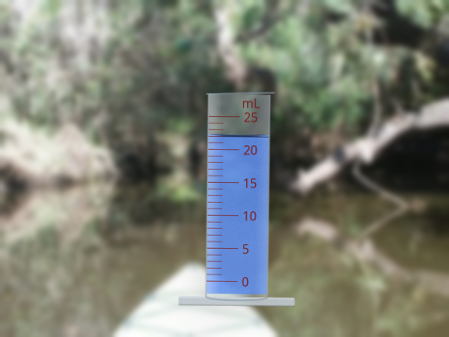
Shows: 22 mL
